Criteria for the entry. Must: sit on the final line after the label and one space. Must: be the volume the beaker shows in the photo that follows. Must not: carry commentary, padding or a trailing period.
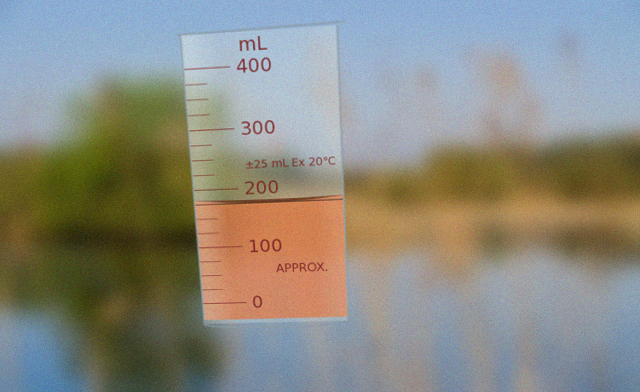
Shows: 175 mL
